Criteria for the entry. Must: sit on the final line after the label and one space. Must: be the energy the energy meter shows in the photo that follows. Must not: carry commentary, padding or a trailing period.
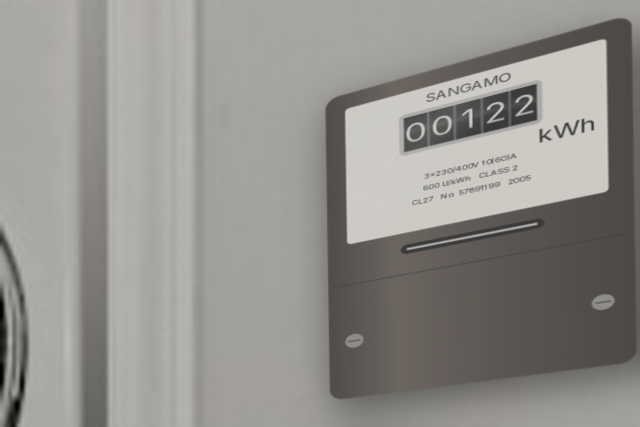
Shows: 122 kWh
